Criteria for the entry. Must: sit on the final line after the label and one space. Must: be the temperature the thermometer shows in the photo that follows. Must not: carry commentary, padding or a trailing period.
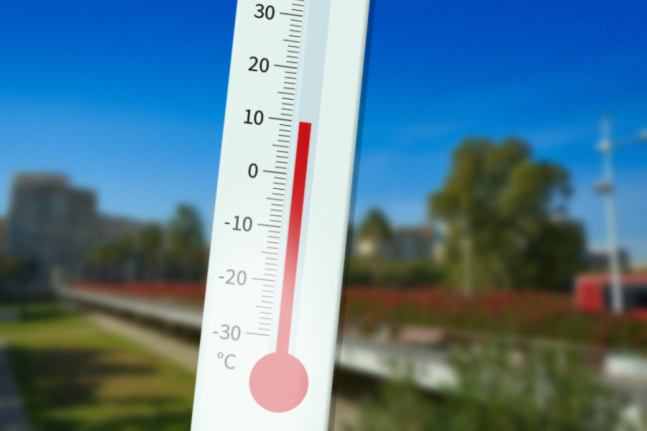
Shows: 10 °C
